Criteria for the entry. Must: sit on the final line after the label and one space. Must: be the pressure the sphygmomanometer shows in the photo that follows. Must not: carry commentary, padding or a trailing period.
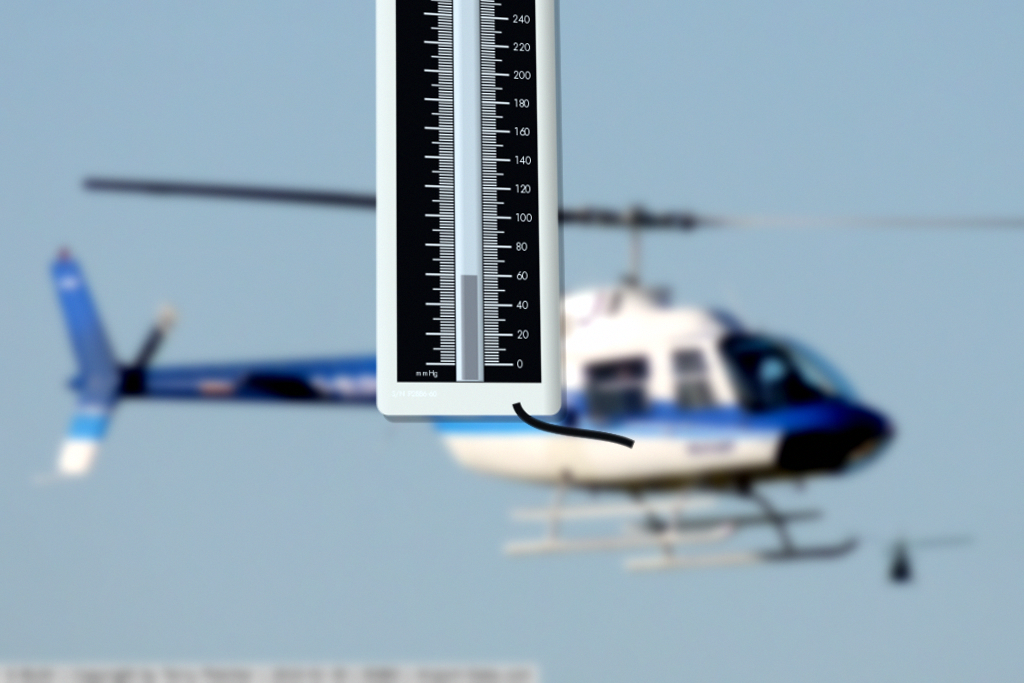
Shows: 60 mmHg
